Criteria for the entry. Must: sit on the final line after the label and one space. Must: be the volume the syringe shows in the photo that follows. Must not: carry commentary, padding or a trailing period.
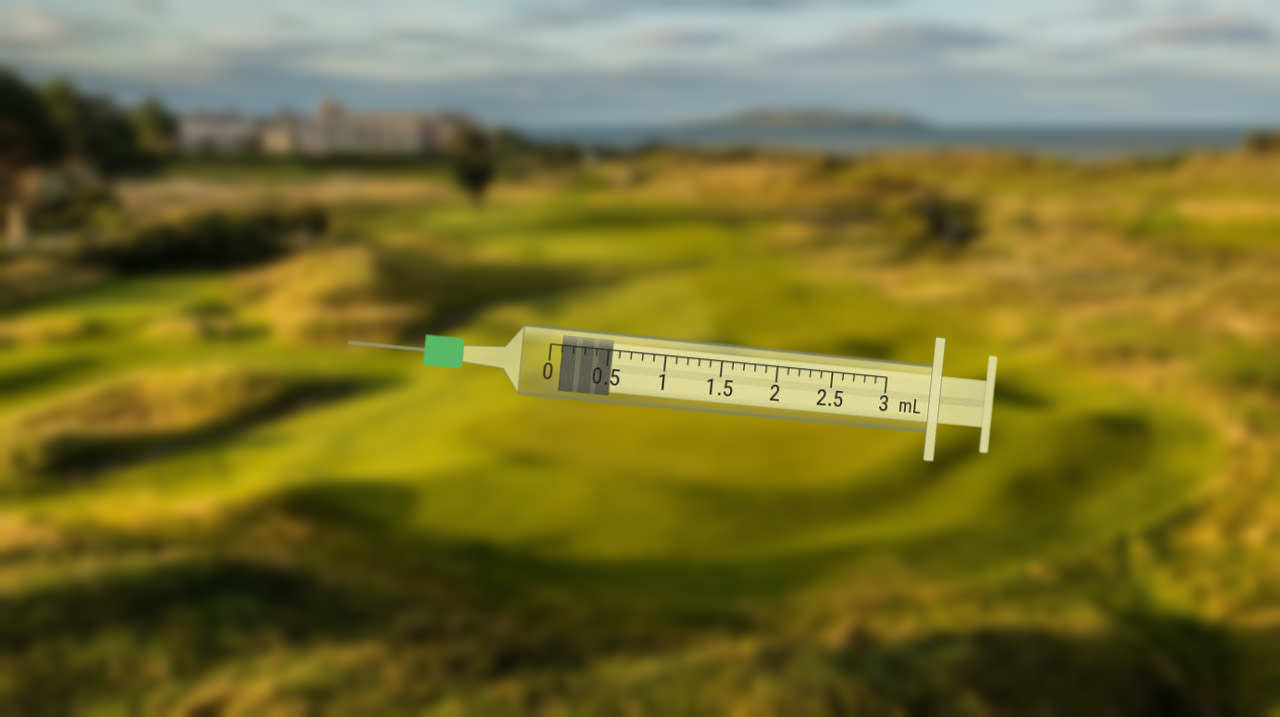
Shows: 0.1 mL
